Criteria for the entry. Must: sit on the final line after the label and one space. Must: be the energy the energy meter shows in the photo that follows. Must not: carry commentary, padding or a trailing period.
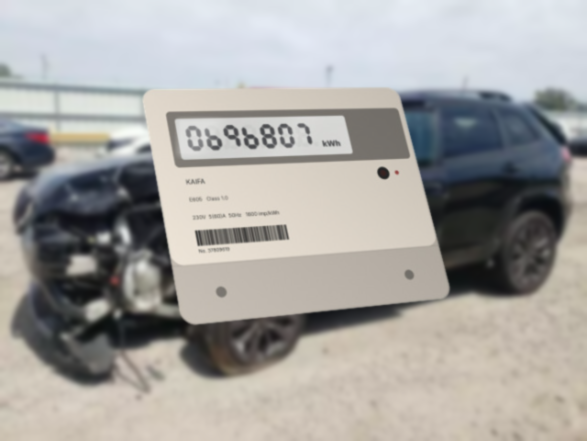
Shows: 696807 kWh
